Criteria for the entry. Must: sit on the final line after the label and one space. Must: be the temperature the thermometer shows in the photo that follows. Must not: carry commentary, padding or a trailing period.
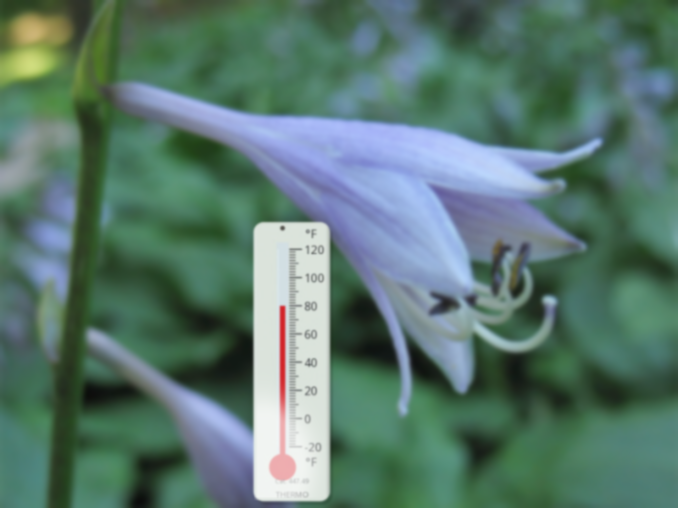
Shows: 80 °F
